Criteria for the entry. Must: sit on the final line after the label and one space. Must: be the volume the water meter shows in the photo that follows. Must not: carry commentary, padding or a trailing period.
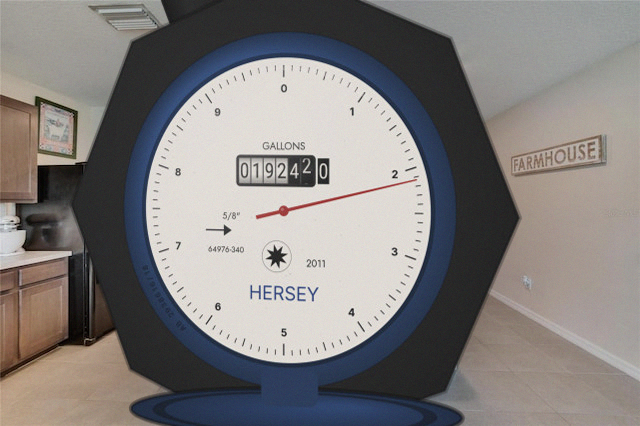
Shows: 192422.1 gal
